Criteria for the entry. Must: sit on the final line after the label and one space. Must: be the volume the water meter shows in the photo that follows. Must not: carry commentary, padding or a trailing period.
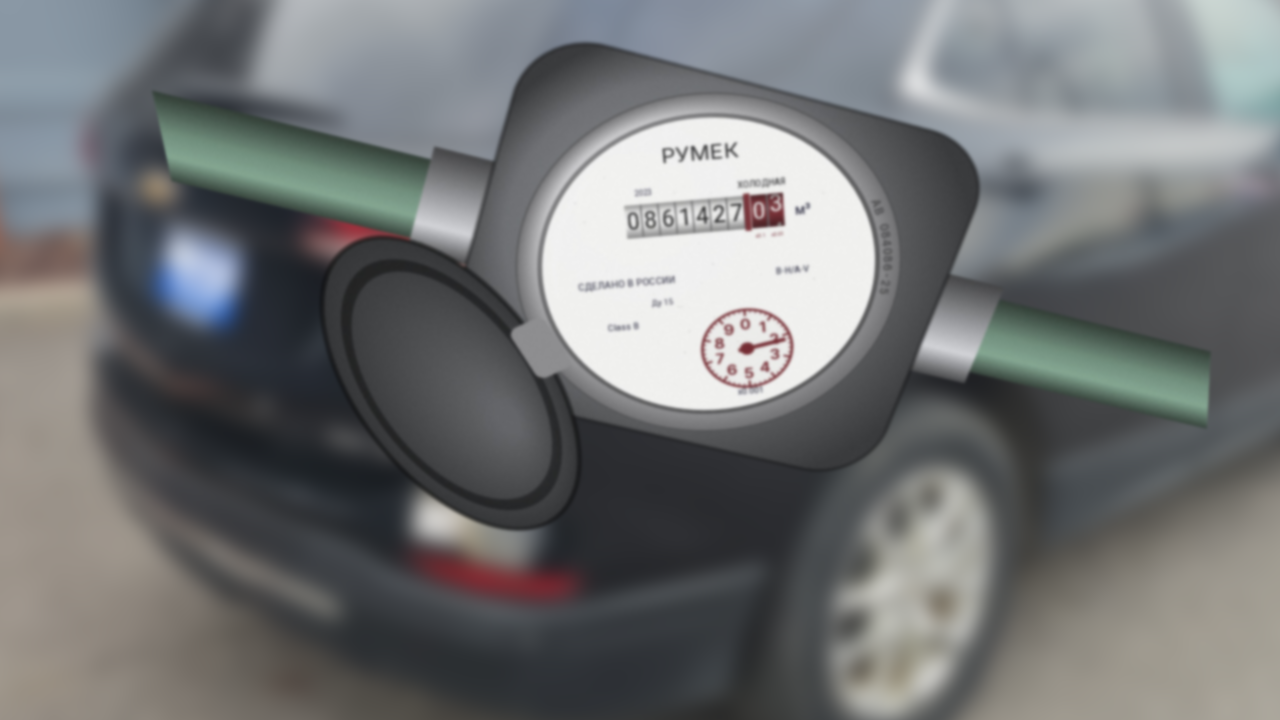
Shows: 861427.032 m³
